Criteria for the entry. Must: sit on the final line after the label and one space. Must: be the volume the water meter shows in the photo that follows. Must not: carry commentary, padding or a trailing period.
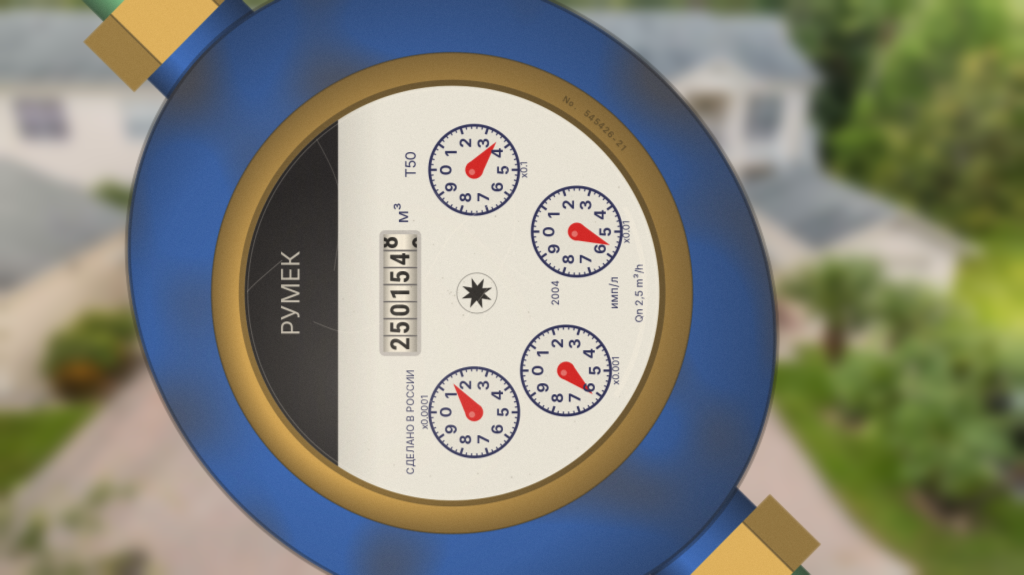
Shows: 2501548.3561 m³
